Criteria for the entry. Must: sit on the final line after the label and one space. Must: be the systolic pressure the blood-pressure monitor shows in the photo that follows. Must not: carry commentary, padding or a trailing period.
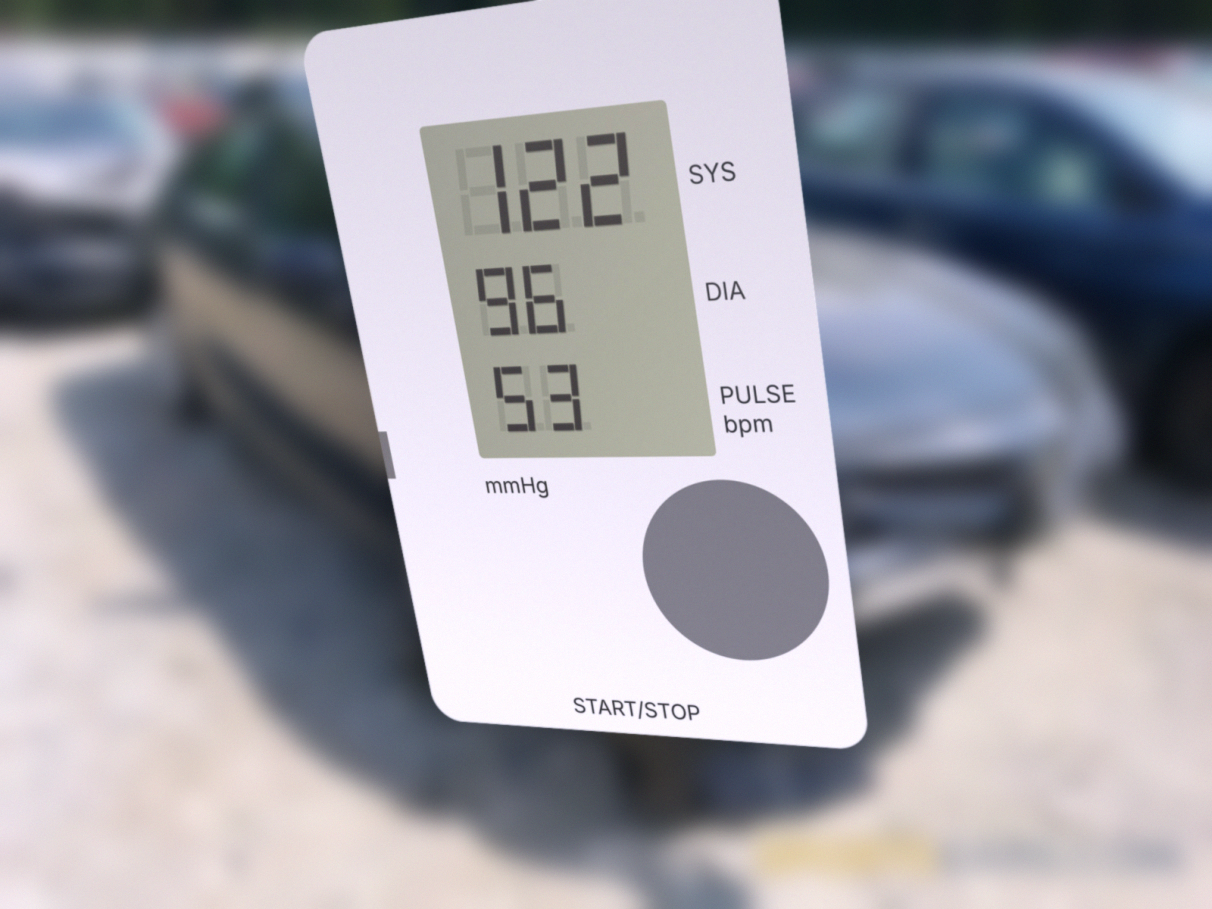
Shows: 122 mmHg
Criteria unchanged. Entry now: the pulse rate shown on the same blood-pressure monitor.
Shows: 53 bpm
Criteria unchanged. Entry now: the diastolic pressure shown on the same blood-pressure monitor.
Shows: 96 mmHg
